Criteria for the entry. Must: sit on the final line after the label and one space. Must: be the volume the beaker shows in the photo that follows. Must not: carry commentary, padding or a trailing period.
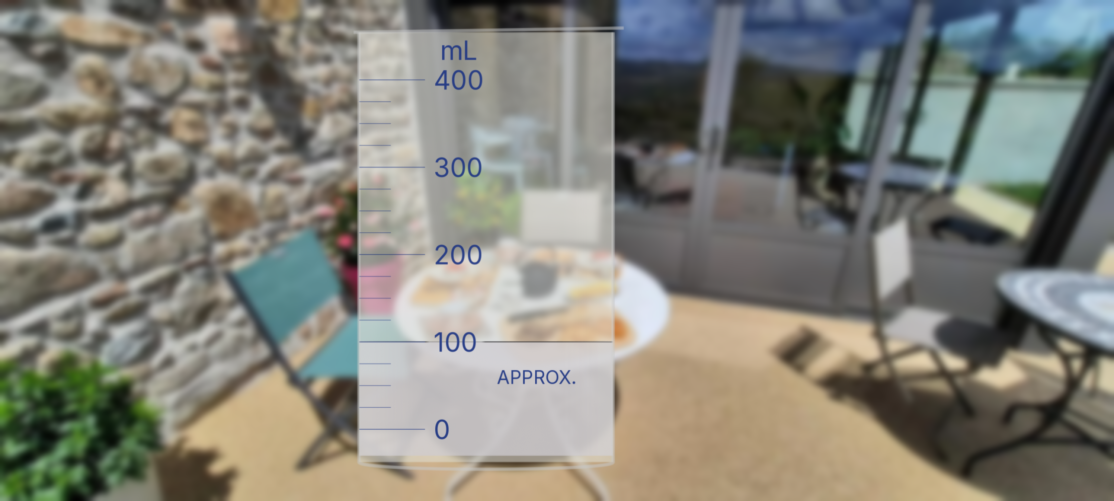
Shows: 100 mL
